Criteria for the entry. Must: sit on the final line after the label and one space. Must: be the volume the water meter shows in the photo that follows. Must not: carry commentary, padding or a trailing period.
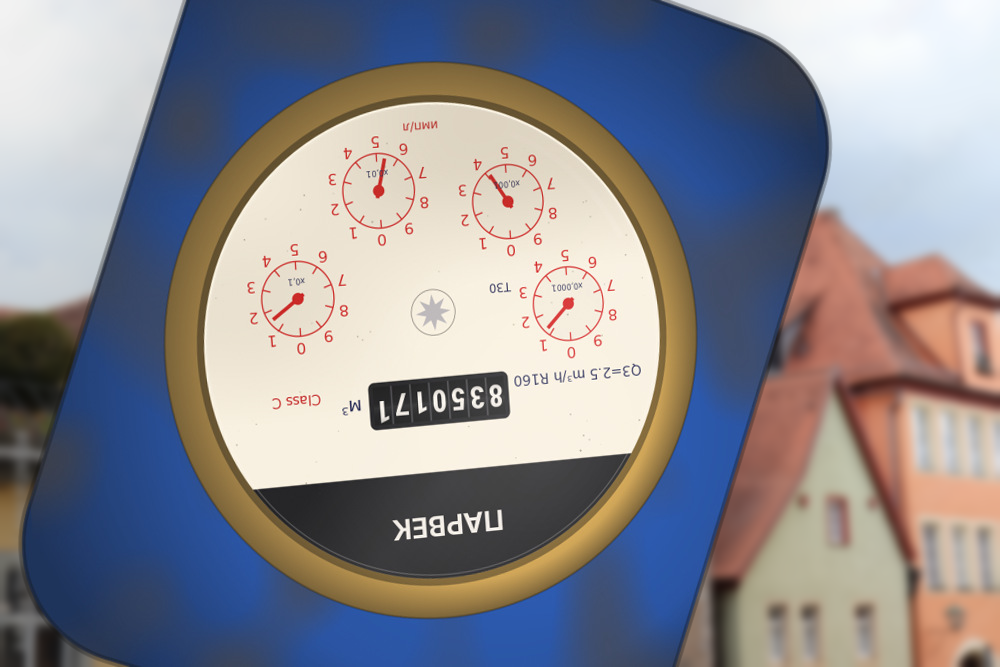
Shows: 8350171.1541 m³
